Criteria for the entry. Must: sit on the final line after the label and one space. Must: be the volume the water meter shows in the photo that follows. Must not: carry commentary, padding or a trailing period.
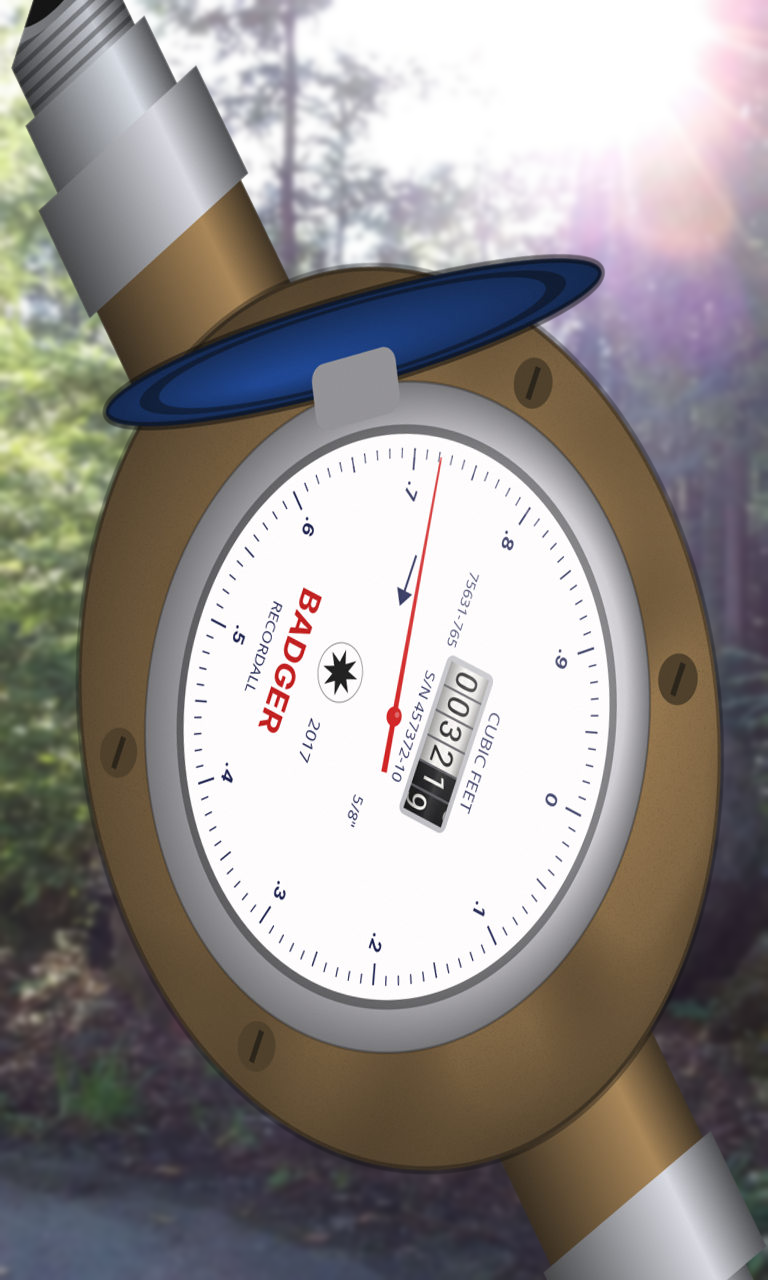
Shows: 3218.72 ft³
